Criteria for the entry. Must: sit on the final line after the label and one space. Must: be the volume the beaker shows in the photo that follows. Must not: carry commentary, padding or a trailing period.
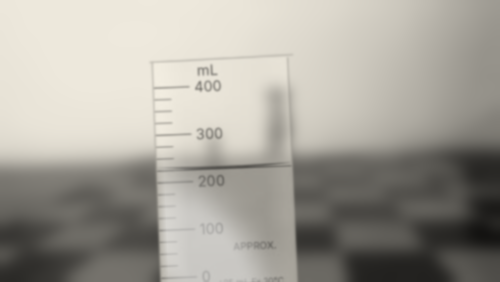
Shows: 225 mL
